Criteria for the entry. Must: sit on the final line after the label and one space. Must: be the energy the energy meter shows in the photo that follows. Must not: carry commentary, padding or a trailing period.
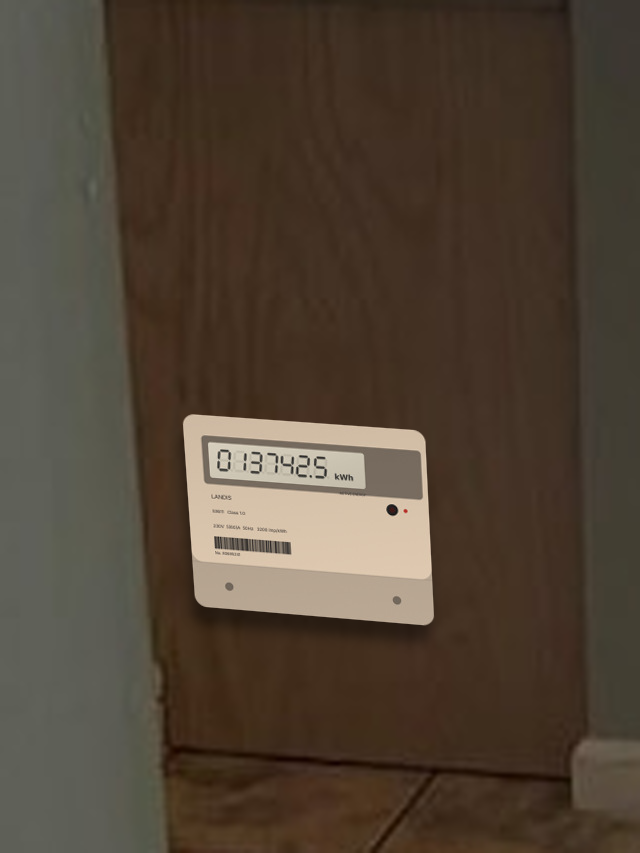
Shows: 13742.5 kWh
